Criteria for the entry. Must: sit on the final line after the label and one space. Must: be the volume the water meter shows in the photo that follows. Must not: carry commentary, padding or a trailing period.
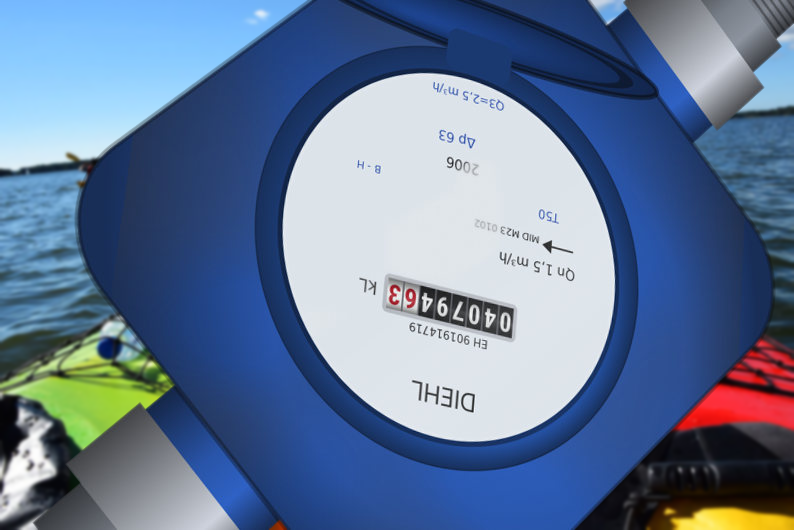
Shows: 40794.63 kL
